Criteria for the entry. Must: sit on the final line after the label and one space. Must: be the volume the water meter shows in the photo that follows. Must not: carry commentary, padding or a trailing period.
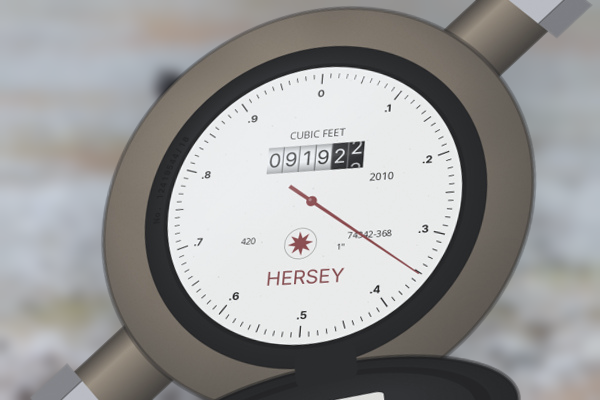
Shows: 91922.35 ft³
